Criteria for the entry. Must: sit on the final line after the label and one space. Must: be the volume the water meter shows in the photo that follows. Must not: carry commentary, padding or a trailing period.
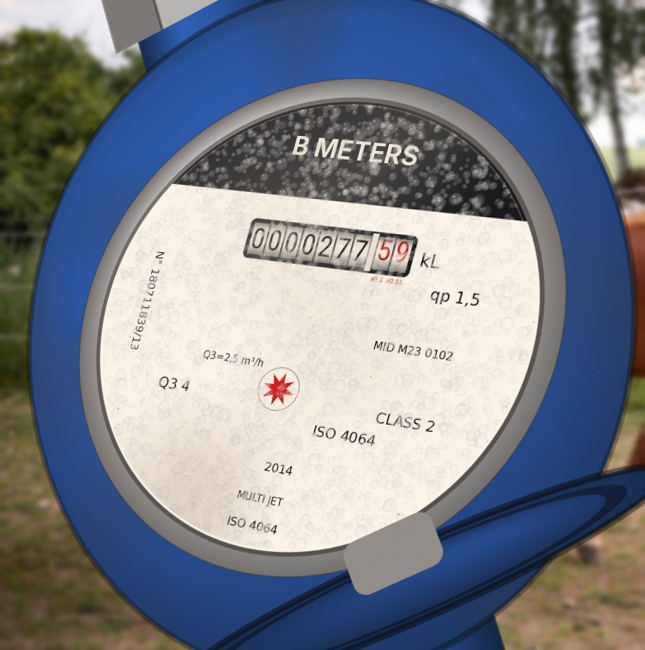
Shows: 277.59 kL
